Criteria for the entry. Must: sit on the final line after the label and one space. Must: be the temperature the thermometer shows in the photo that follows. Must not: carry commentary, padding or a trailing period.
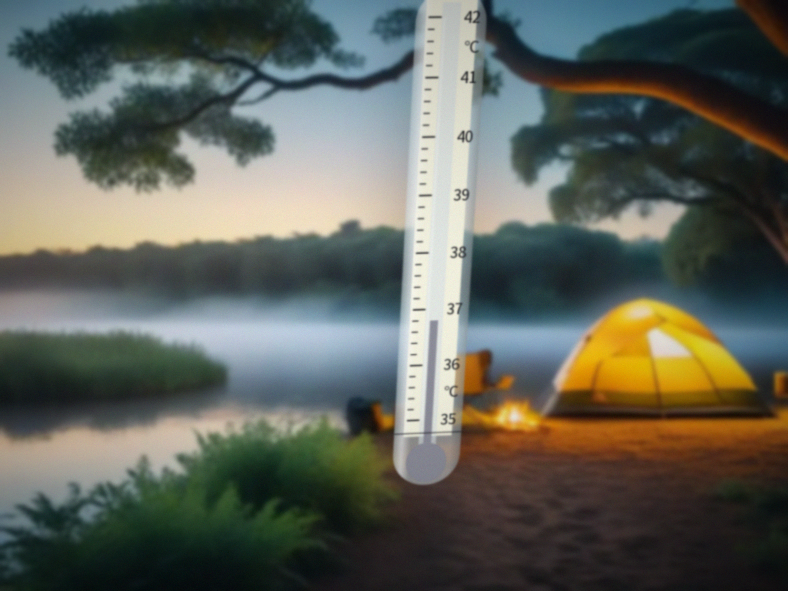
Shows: 36.8 °C
